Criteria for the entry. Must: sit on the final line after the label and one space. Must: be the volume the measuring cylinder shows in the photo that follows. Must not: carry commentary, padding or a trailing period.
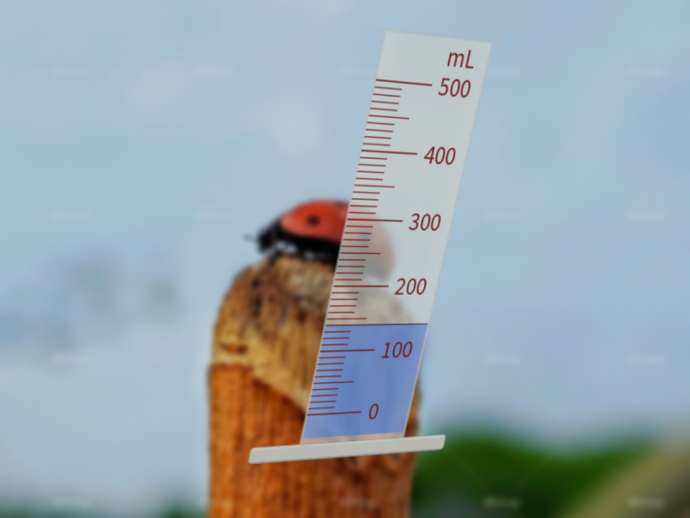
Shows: 140 mL
